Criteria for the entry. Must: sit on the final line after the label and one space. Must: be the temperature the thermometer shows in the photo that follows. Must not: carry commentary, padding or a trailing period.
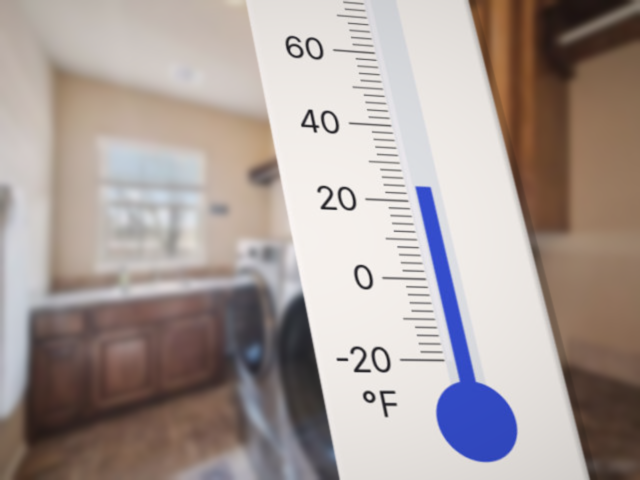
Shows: 24 °F
